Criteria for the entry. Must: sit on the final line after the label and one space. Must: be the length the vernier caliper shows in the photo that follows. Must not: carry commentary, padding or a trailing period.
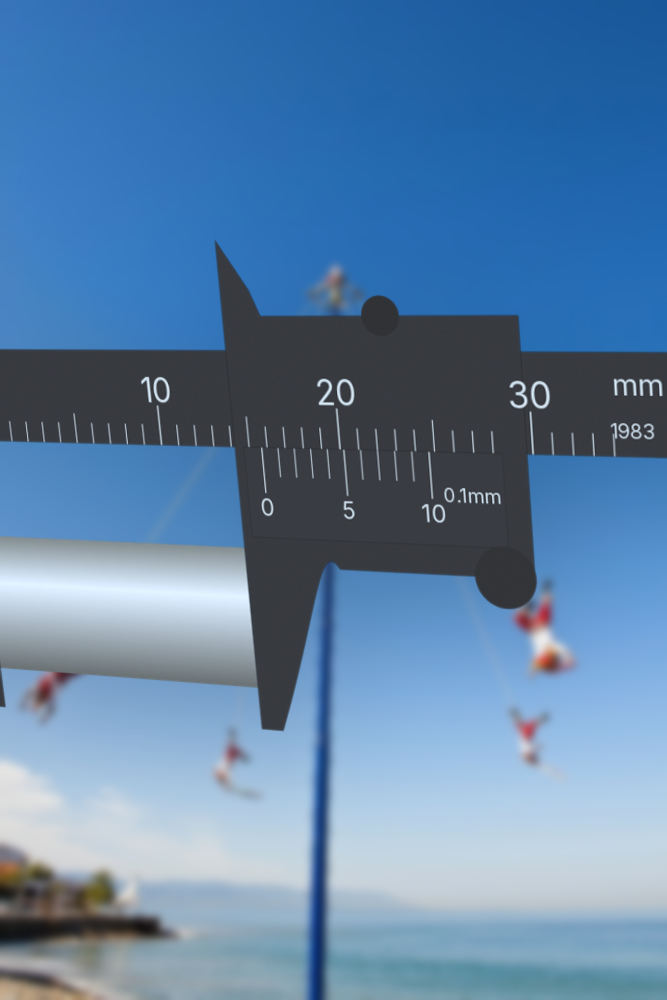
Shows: 15.7 mm
